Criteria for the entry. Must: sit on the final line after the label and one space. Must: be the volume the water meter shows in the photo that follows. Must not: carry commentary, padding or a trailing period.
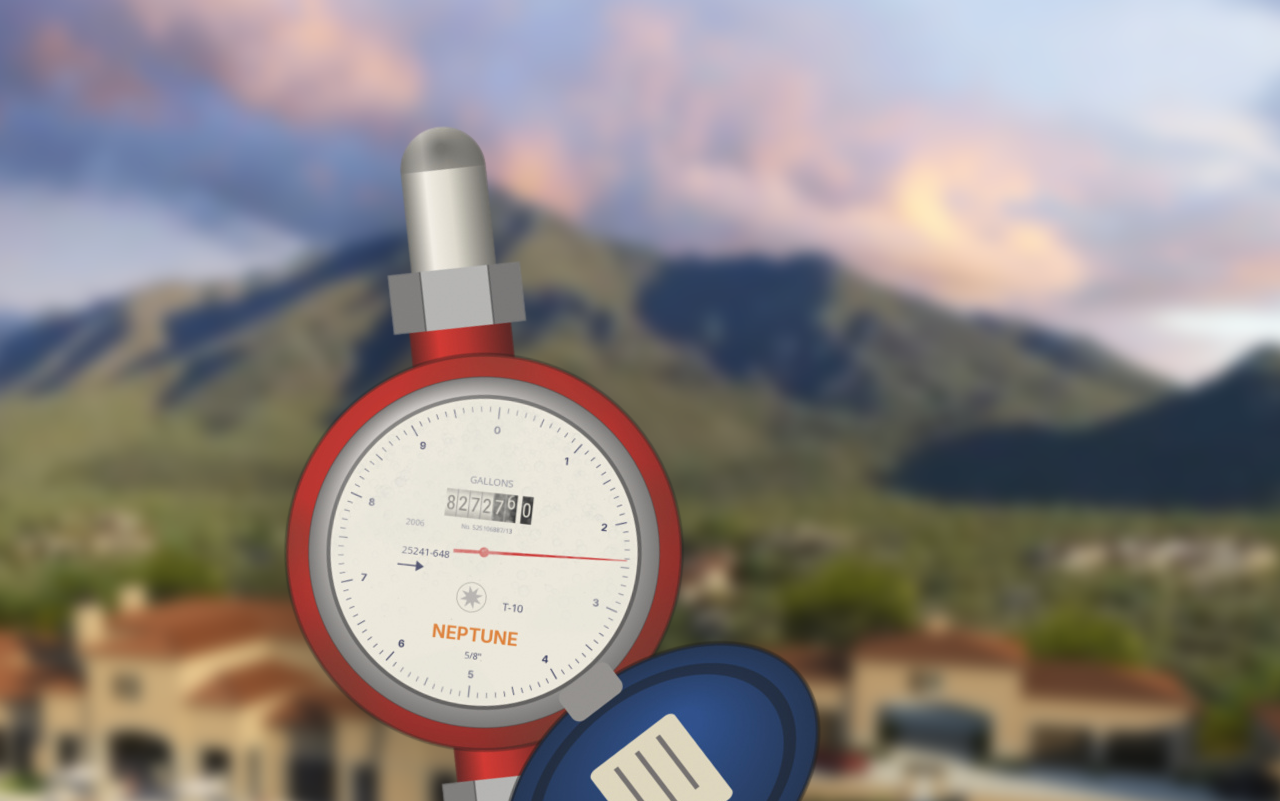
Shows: 8272762.4 gal
